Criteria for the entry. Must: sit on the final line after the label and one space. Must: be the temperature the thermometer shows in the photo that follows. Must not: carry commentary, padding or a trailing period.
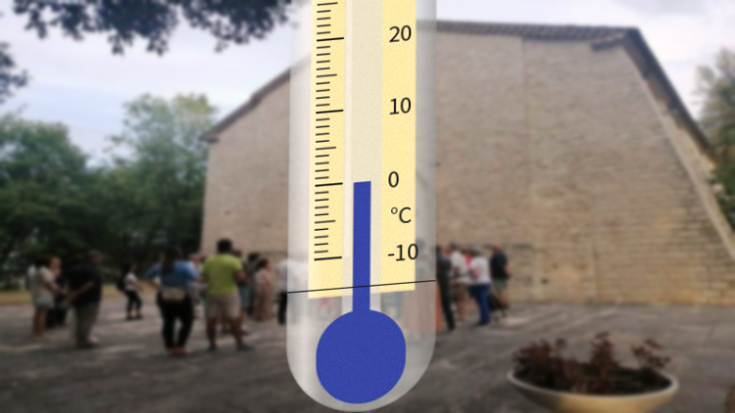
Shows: 0 °C
